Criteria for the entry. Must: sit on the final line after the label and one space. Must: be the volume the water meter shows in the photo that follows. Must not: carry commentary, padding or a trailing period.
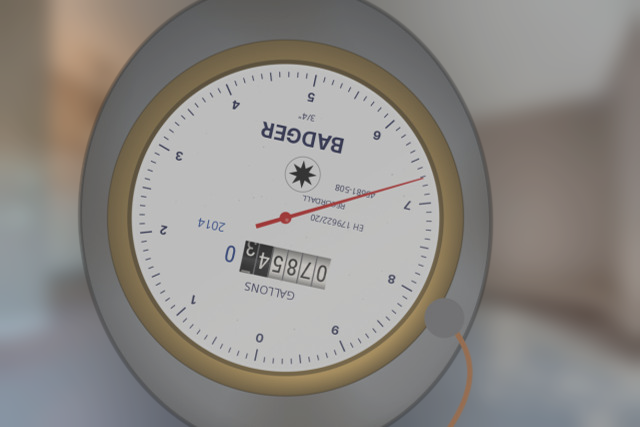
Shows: 785426.7 gal
